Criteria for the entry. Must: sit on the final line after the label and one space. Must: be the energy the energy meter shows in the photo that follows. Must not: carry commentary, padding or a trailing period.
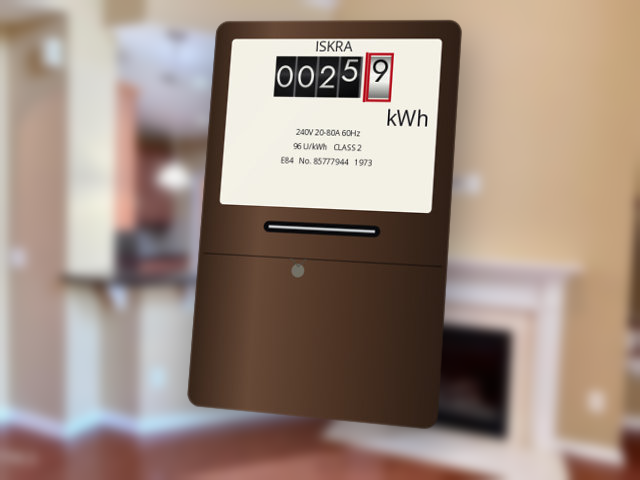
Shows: 25.9 kWh
